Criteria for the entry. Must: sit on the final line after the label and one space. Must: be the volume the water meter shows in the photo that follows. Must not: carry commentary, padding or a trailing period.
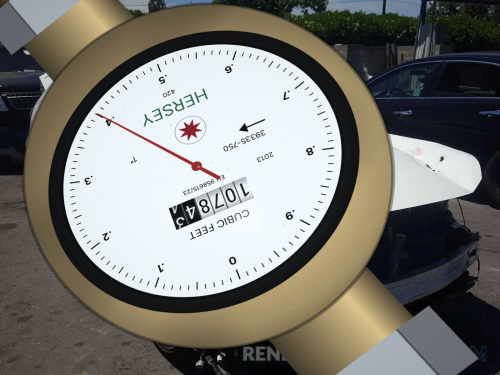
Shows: 107843.40 ft³
